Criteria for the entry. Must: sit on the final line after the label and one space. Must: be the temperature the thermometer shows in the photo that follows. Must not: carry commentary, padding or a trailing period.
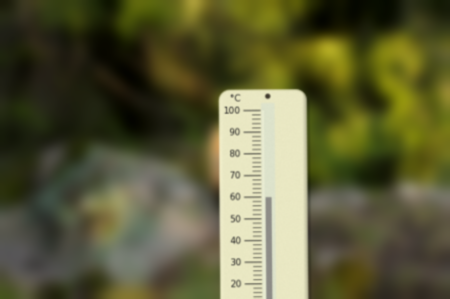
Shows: 60 °C
